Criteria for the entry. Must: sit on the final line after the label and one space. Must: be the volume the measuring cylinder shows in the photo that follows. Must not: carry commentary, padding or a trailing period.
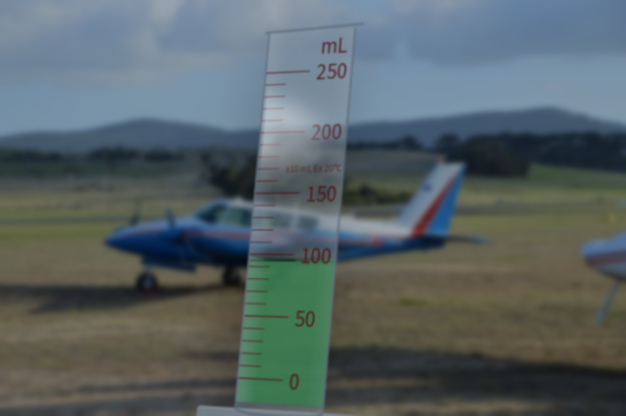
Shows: 95 mL
